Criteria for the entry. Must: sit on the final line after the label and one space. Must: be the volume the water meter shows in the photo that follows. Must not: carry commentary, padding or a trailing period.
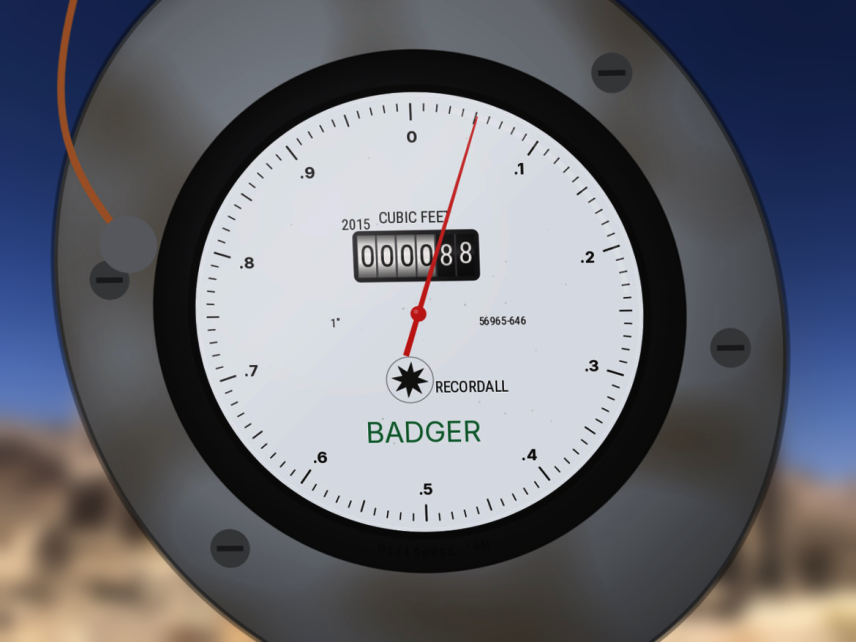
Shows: 88.05 ft³
